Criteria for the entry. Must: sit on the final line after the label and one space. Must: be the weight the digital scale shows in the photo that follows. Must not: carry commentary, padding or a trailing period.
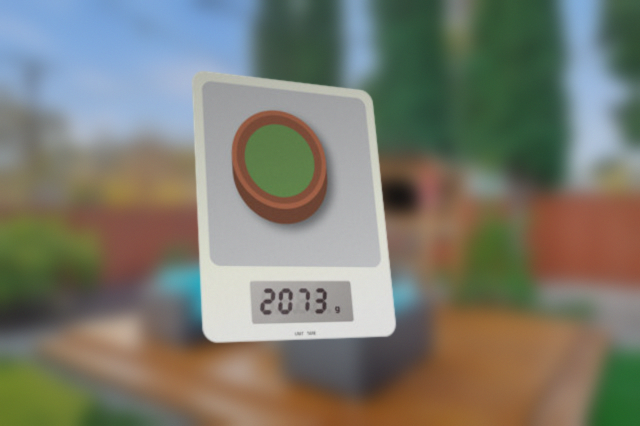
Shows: 2073 g
